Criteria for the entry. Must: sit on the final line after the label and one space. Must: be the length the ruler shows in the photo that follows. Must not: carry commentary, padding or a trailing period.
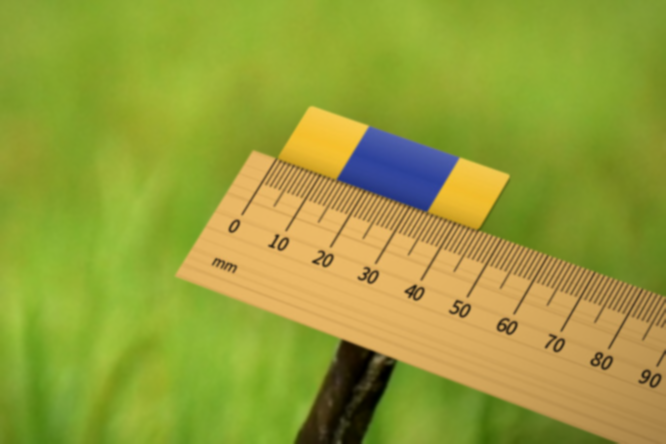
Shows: 45 mm
